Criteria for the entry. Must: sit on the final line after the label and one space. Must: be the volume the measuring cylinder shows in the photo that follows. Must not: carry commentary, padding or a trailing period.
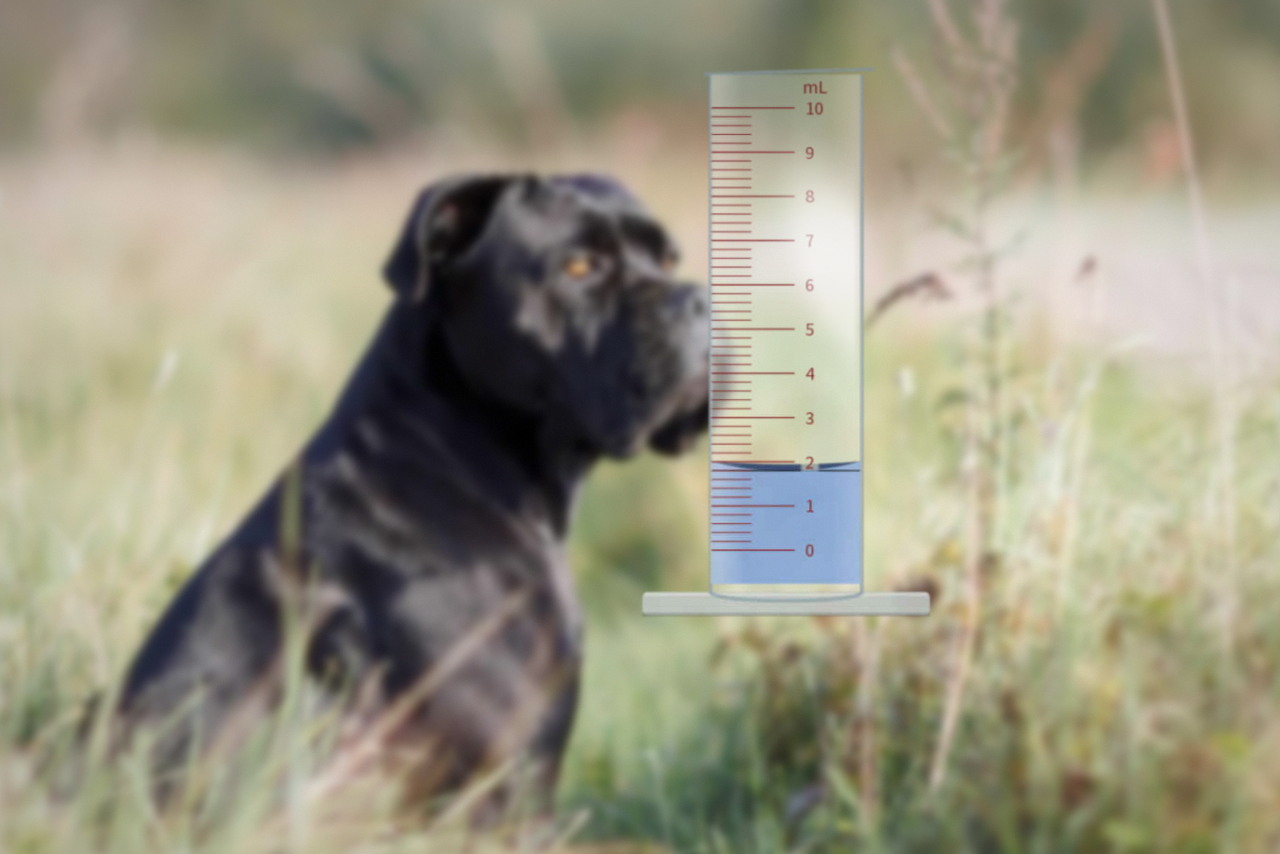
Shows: 1.8 mL
